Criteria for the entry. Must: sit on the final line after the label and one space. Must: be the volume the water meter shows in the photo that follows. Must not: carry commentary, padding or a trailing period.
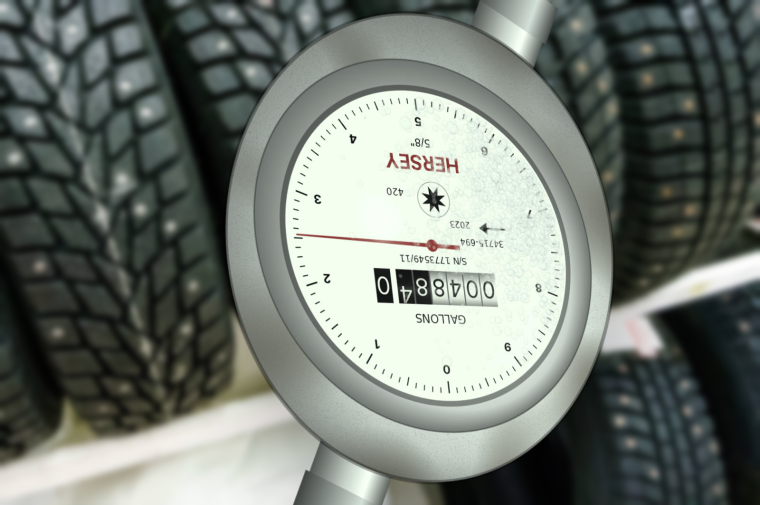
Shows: 48842.5 gal
